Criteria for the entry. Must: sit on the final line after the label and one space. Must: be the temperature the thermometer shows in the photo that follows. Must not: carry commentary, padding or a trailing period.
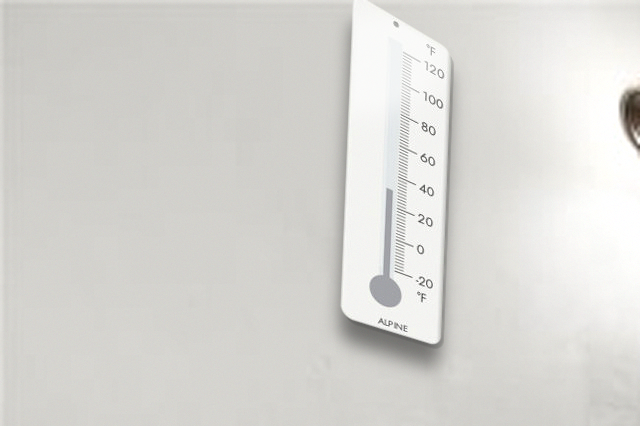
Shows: 30 °F
